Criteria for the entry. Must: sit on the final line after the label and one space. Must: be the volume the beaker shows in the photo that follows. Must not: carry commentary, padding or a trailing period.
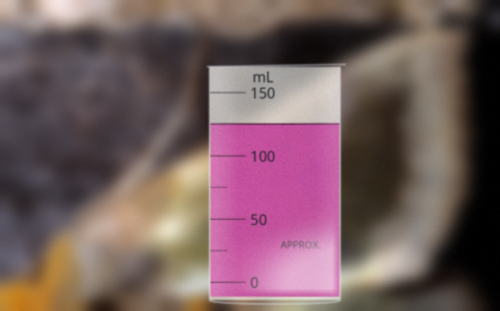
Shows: 125 mL
